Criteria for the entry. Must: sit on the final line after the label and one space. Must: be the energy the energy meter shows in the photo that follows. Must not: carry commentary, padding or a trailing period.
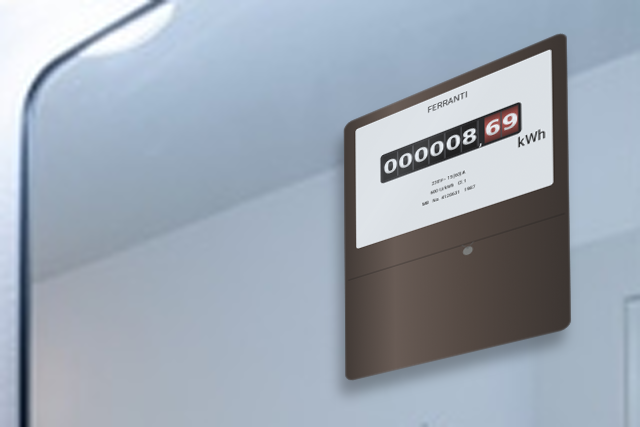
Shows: 8.69 kWh
